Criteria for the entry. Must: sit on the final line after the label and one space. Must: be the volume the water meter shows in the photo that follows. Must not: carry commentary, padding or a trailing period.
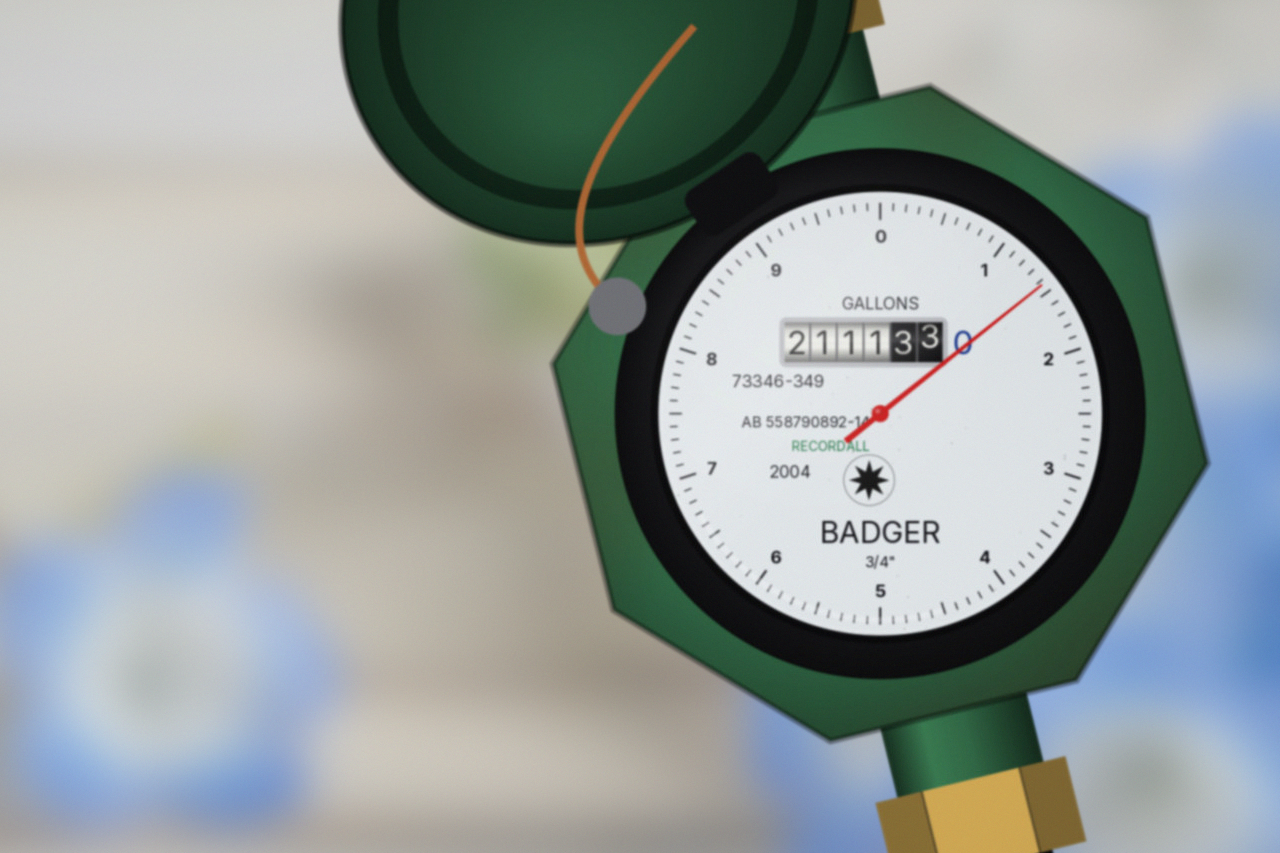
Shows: 2111331.4 gal
